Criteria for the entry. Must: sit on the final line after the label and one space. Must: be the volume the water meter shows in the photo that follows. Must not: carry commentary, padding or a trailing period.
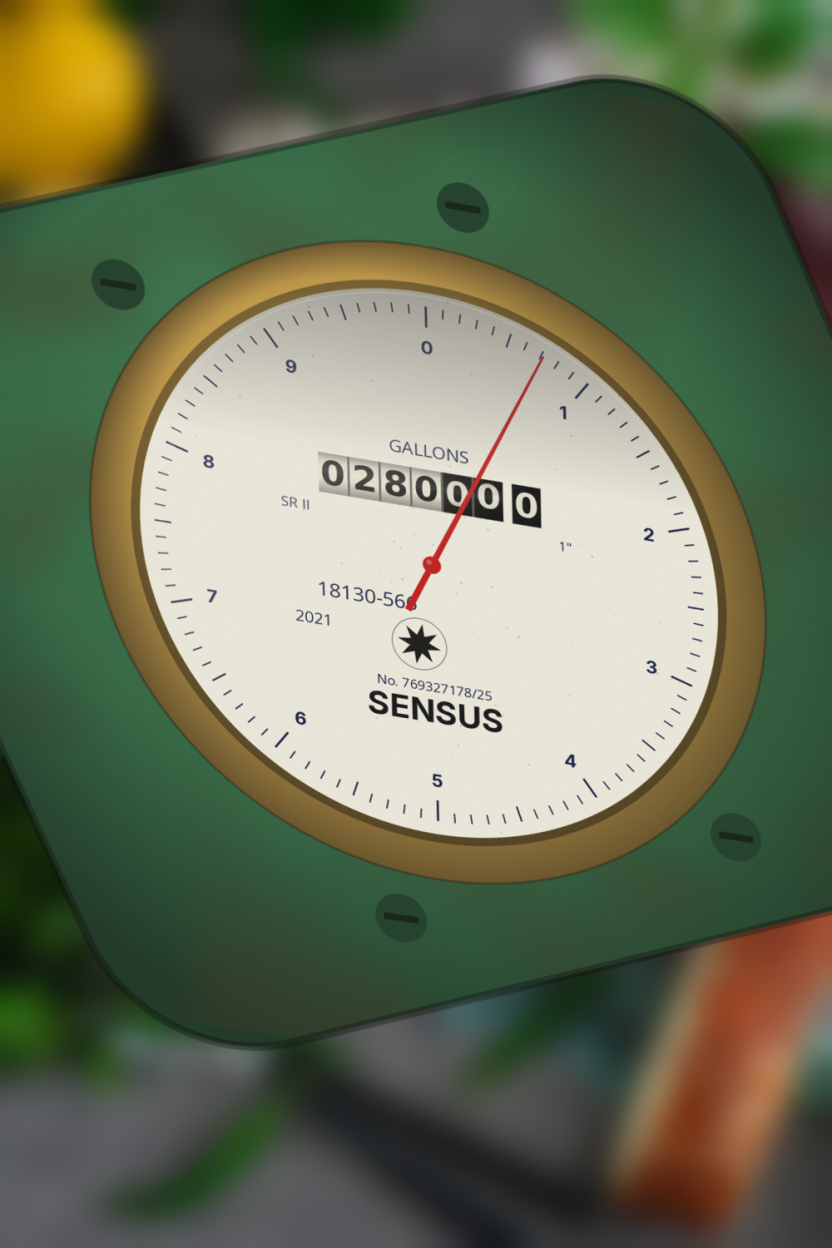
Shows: 280000.7 gal
